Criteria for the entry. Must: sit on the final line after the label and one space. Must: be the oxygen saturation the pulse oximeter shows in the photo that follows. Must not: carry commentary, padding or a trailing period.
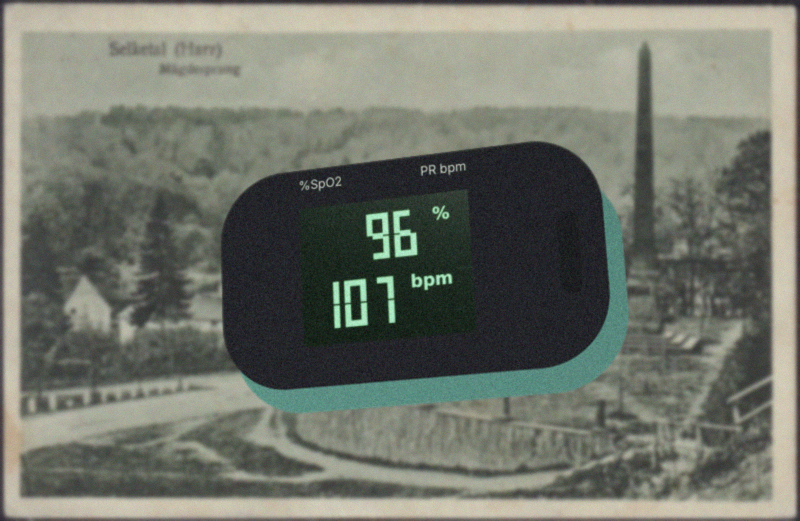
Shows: 96 %
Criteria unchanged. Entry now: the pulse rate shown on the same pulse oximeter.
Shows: 107 bpm
